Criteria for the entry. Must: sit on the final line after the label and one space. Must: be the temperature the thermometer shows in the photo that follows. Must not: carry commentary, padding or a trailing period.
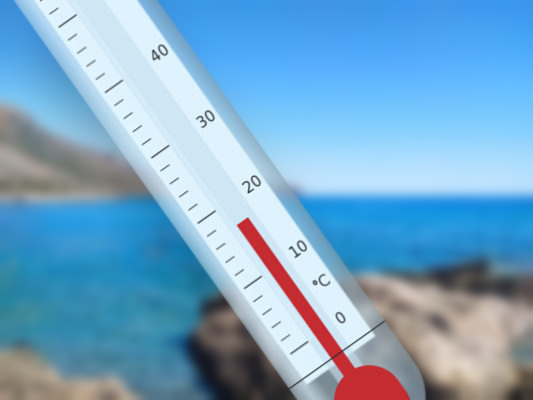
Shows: 17 °C
